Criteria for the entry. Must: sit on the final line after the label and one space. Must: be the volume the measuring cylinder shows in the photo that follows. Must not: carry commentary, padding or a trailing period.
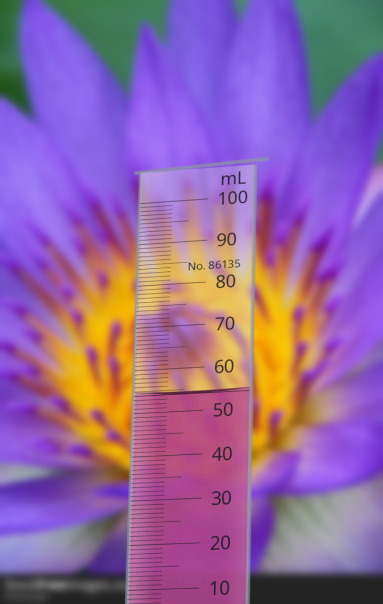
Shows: 54 mL
